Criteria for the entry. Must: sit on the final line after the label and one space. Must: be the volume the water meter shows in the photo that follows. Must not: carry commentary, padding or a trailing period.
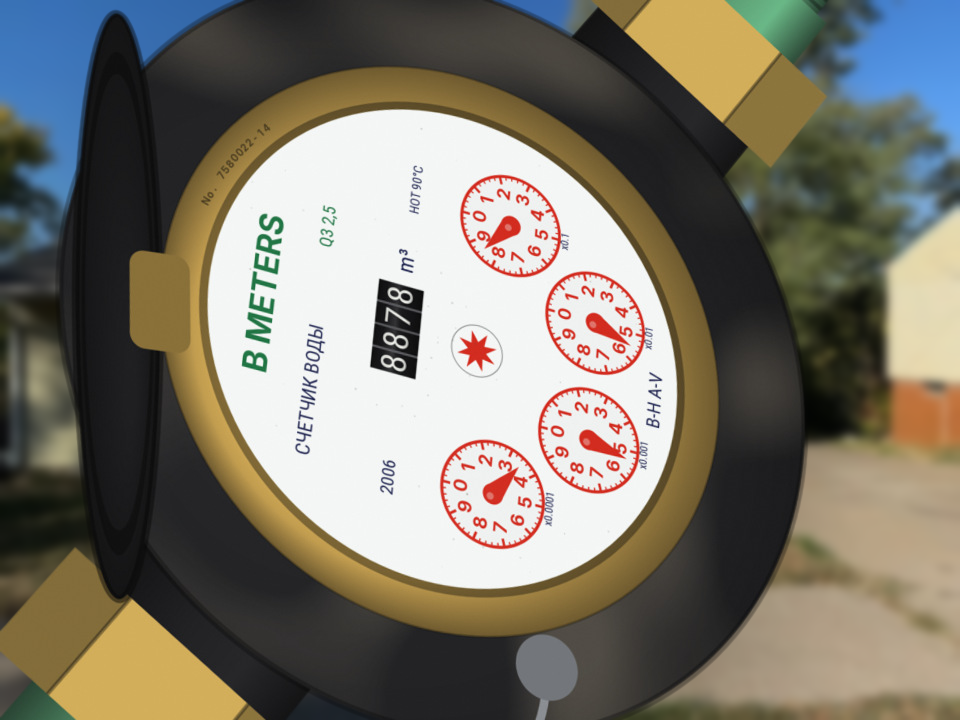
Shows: 8878.8553 m³
